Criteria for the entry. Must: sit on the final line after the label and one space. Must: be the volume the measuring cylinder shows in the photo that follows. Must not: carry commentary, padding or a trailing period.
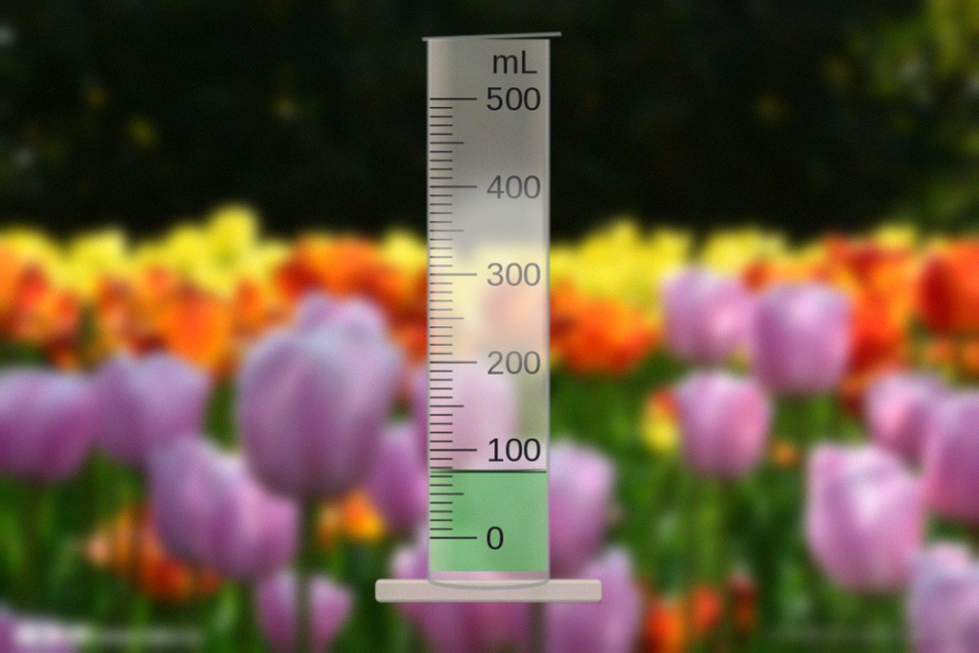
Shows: 75 mL
